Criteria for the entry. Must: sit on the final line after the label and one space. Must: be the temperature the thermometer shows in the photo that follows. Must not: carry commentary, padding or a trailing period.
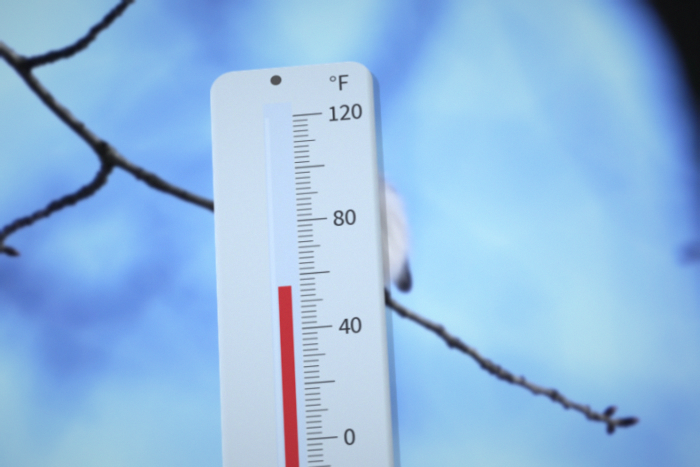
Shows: 56 °F
